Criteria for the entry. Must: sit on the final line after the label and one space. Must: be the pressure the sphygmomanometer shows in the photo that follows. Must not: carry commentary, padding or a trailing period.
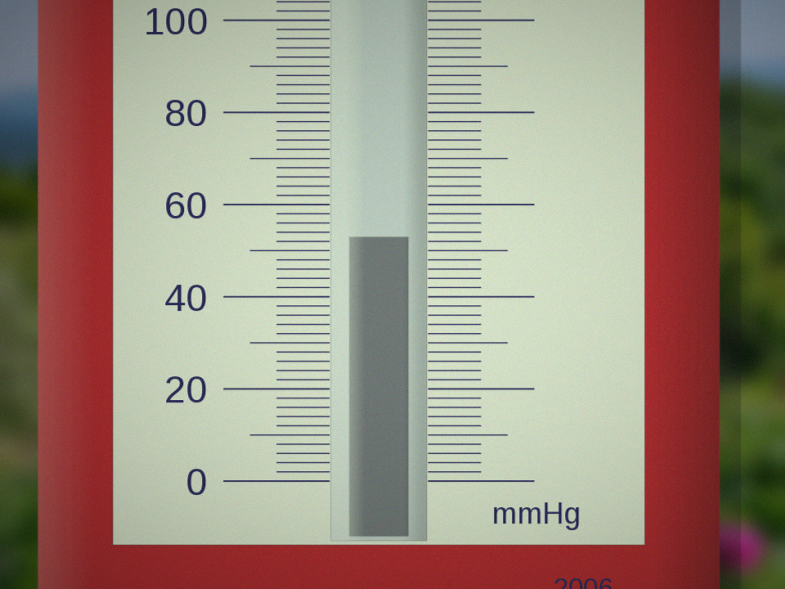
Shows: 53 mmHg
